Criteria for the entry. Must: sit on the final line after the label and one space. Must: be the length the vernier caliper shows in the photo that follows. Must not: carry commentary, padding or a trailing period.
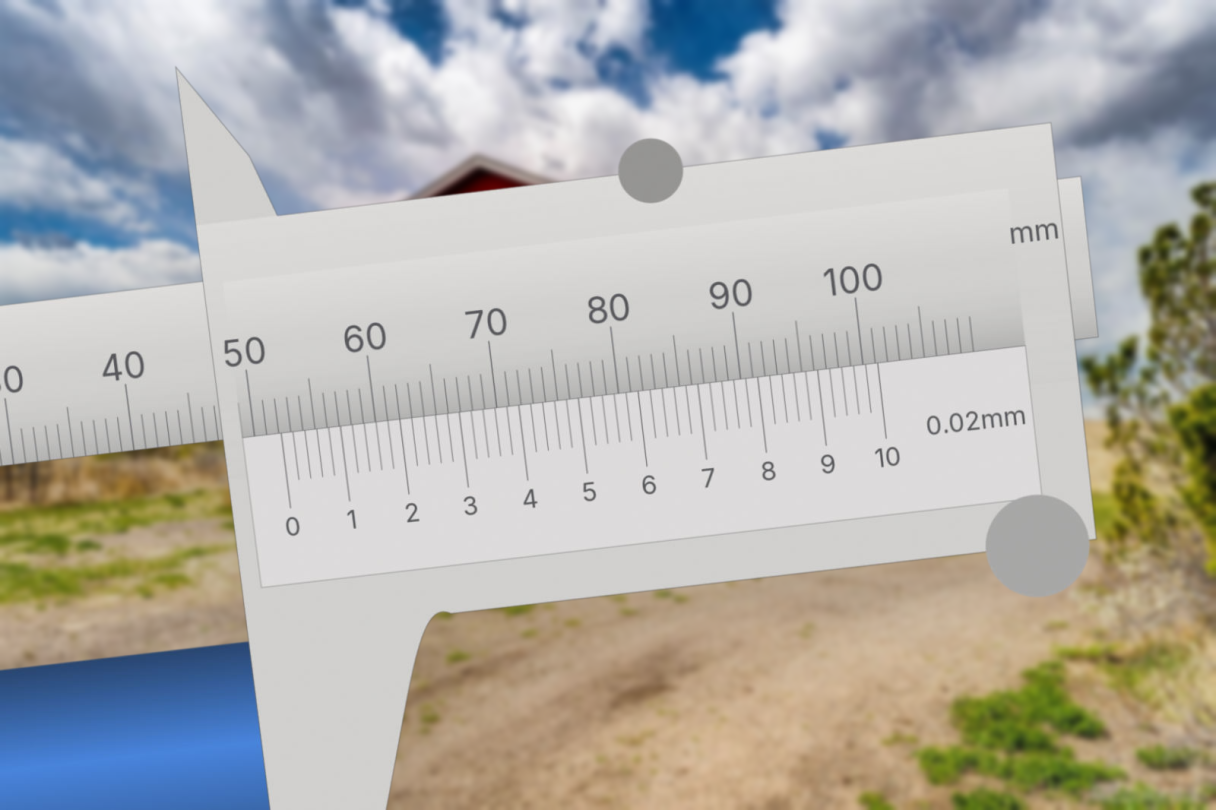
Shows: 52.2 mm
